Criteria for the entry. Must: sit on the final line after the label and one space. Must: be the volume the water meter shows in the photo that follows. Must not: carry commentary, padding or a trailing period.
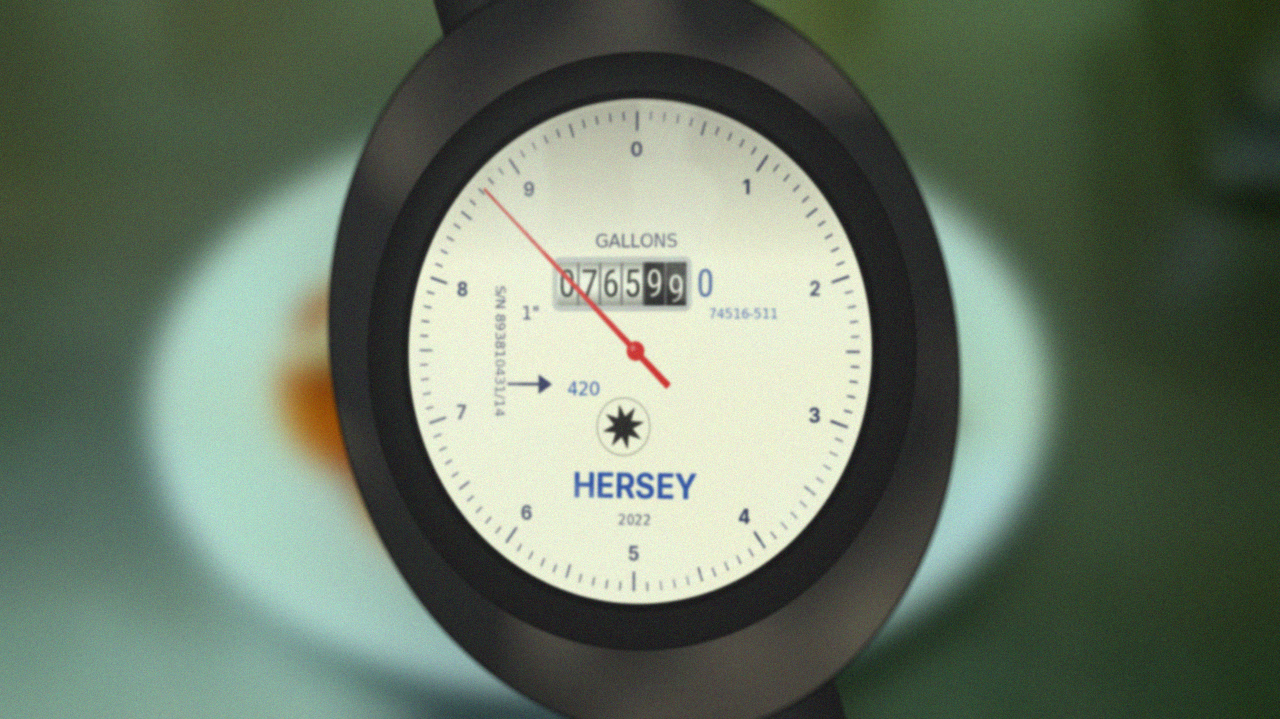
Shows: 765988.7 gal
